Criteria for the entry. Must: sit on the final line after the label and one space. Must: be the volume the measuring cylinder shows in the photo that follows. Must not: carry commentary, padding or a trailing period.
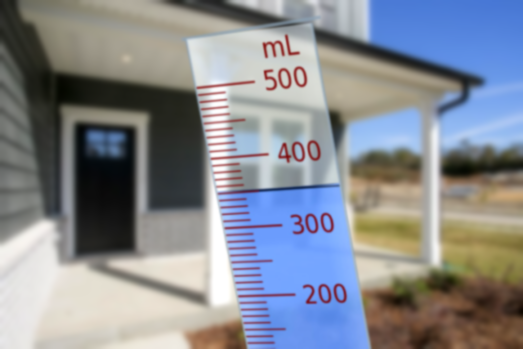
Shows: 350 mL
